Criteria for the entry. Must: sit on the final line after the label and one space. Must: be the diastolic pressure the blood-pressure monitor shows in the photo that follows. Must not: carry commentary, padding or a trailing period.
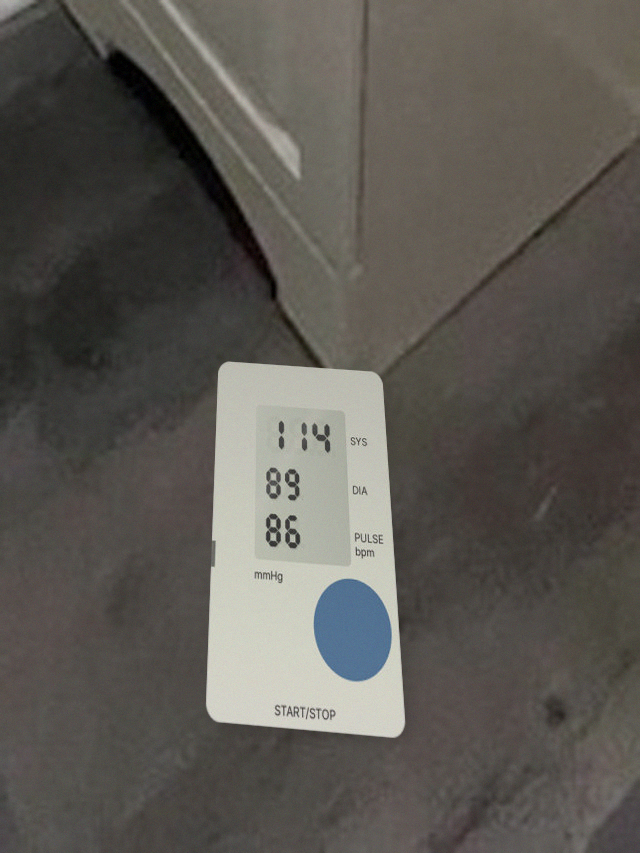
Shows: 89 mmHg
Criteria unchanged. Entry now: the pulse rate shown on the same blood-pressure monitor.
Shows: 86 bpm
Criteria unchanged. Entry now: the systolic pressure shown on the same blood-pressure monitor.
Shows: 114 mmHg
